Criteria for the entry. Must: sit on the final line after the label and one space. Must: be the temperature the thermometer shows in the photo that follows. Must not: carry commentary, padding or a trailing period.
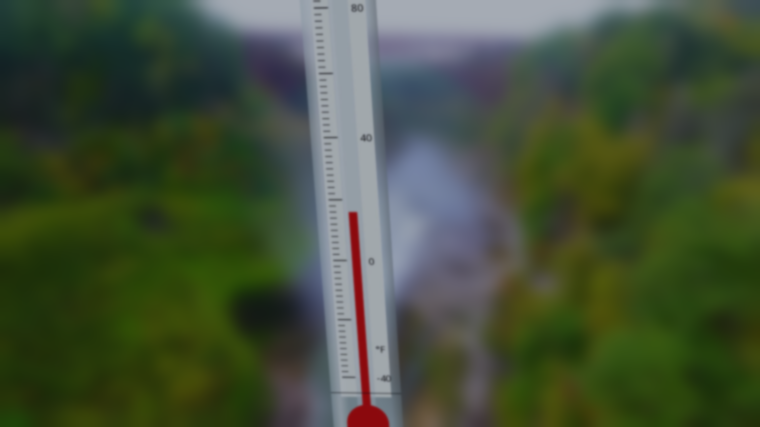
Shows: 16 °F
